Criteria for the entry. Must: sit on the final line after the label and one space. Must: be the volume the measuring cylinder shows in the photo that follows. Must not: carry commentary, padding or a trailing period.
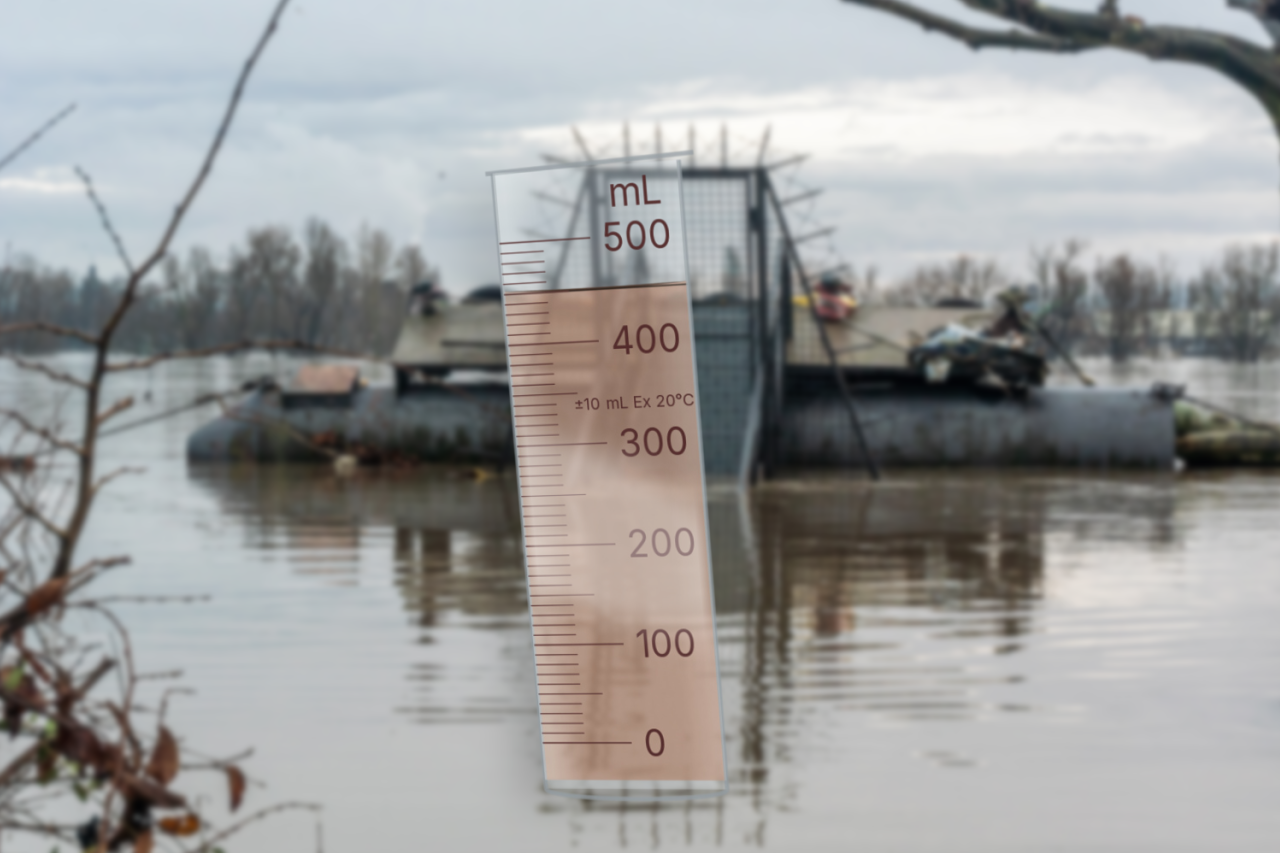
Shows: 450 mL
